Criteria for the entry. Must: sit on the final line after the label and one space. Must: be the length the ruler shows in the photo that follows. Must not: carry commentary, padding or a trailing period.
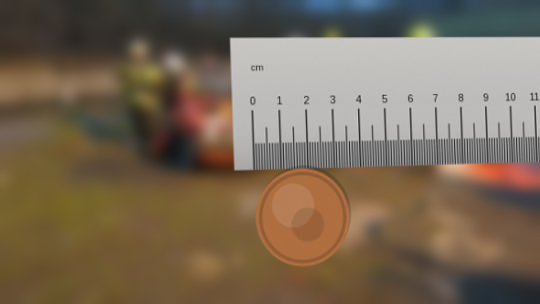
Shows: 3.5 cm
